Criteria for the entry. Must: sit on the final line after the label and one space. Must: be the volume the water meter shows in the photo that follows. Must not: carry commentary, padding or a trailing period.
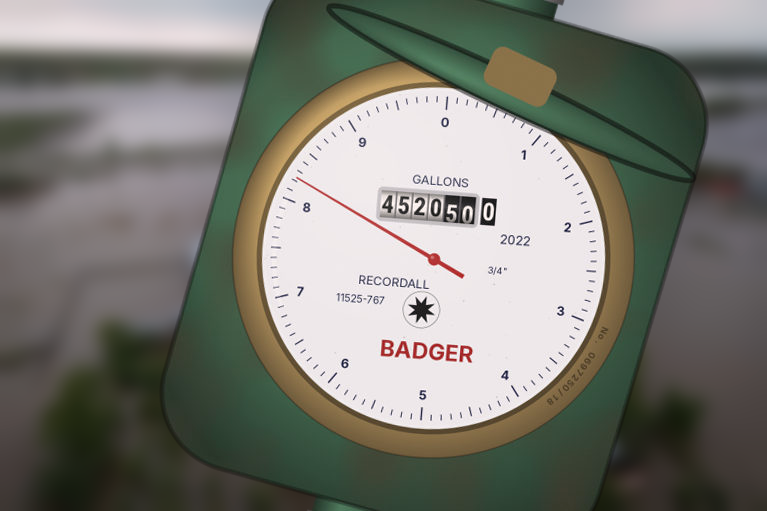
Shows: 4520498.2 gal
